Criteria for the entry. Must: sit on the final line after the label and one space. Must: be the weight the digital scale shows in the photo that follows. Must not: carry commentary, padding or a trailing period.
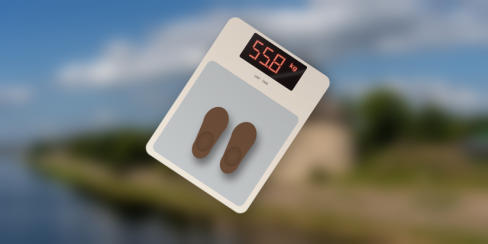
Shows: 55.8 kg
